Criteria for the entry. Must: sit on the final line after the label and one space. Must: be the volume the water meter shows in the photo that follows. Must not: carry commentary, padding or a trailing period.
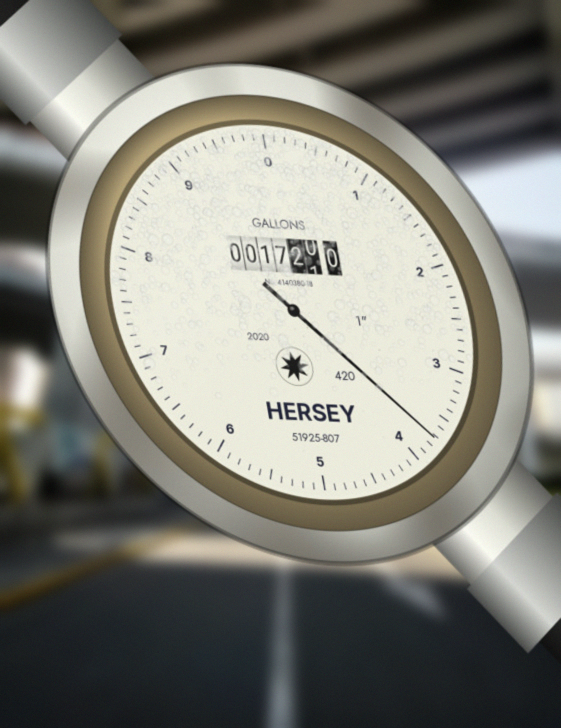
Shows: 17203.7 gal
